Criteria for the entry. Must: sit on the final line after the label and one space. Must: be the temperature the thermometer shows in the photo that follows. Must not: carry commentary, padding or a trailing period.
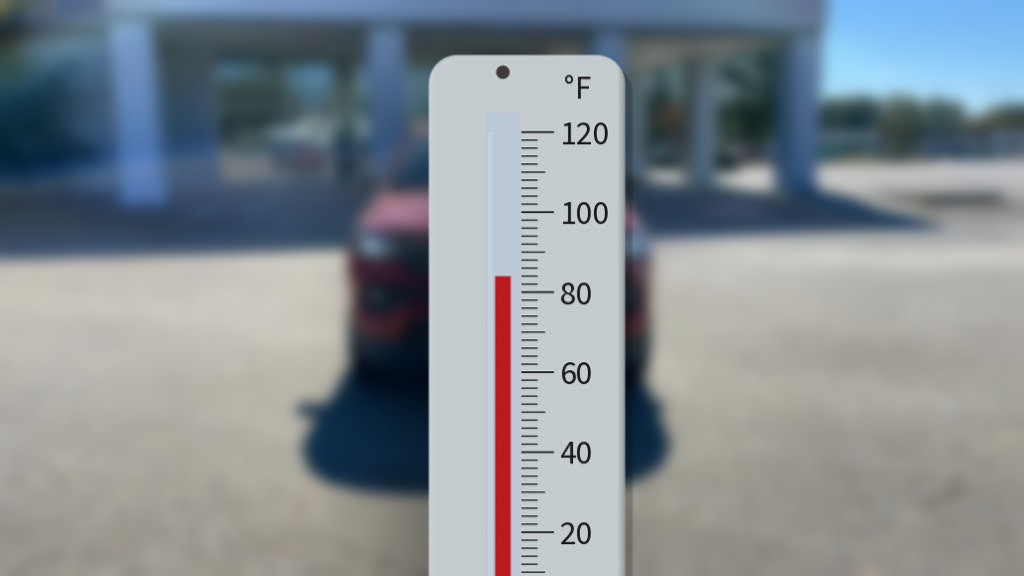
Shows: 84 °F
